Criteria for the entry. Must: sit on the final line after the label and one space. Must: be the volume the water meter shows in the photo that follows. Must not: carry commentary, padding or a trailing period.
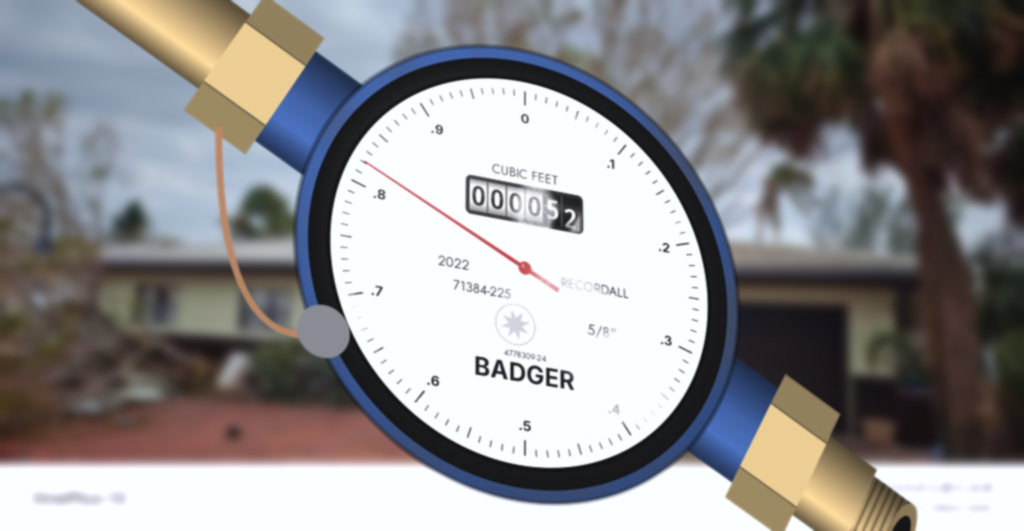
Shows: 51.82 ft³
